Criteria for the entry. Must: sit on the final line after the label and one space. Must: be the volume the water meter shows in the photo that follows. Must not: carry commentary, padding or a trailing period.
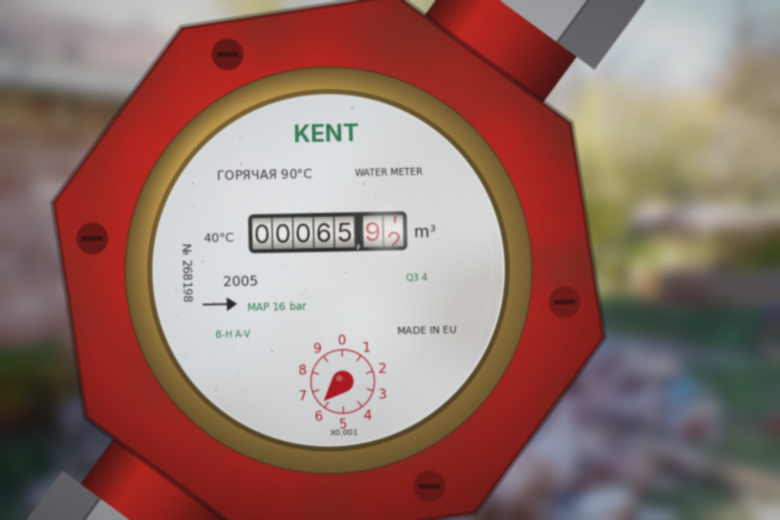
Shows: 65.916 m³
